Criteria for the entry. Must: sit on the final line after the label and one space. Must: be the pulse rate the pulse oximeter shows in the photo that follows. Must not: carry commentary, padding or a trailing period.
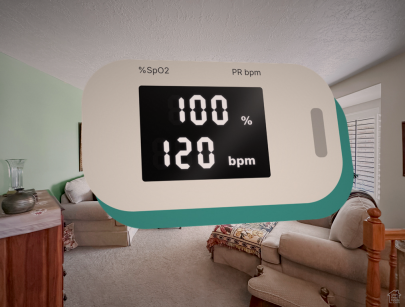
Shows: 120 bpm
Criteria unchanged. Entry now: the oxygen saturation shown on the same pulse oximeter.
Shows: 100 %
